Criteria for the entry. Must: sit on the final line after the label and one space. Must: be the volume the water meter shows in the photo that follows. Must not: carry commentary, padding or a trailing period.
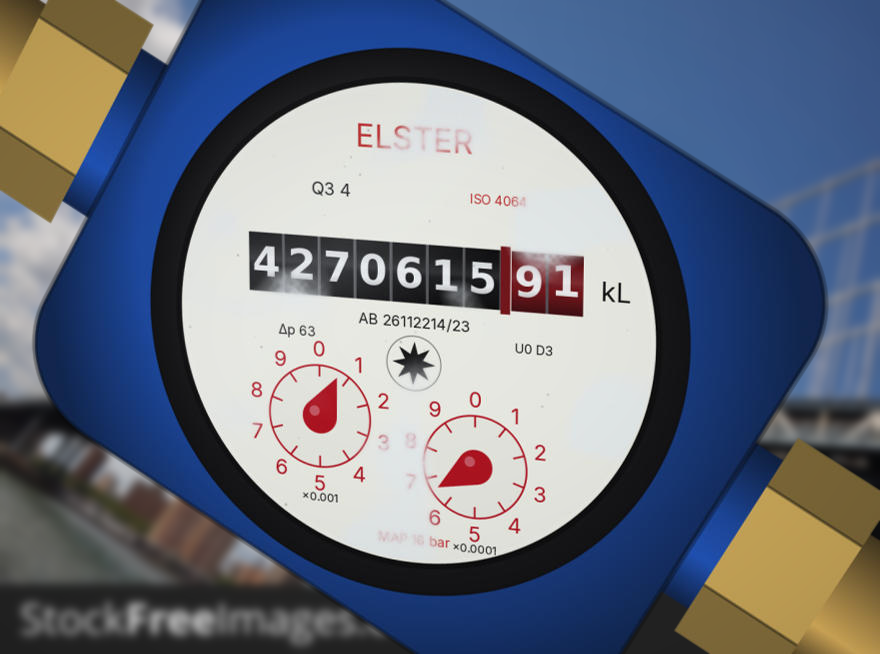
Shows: 4270615.9106 kL
